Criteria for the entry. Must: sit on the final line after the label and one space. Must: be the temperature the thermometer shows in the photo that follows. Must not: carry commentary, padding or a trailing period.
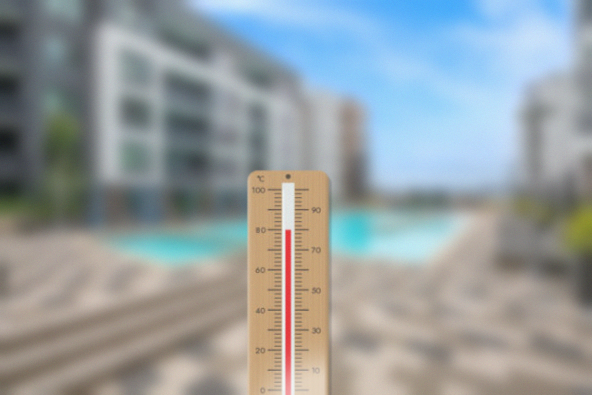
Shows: 80 °C
